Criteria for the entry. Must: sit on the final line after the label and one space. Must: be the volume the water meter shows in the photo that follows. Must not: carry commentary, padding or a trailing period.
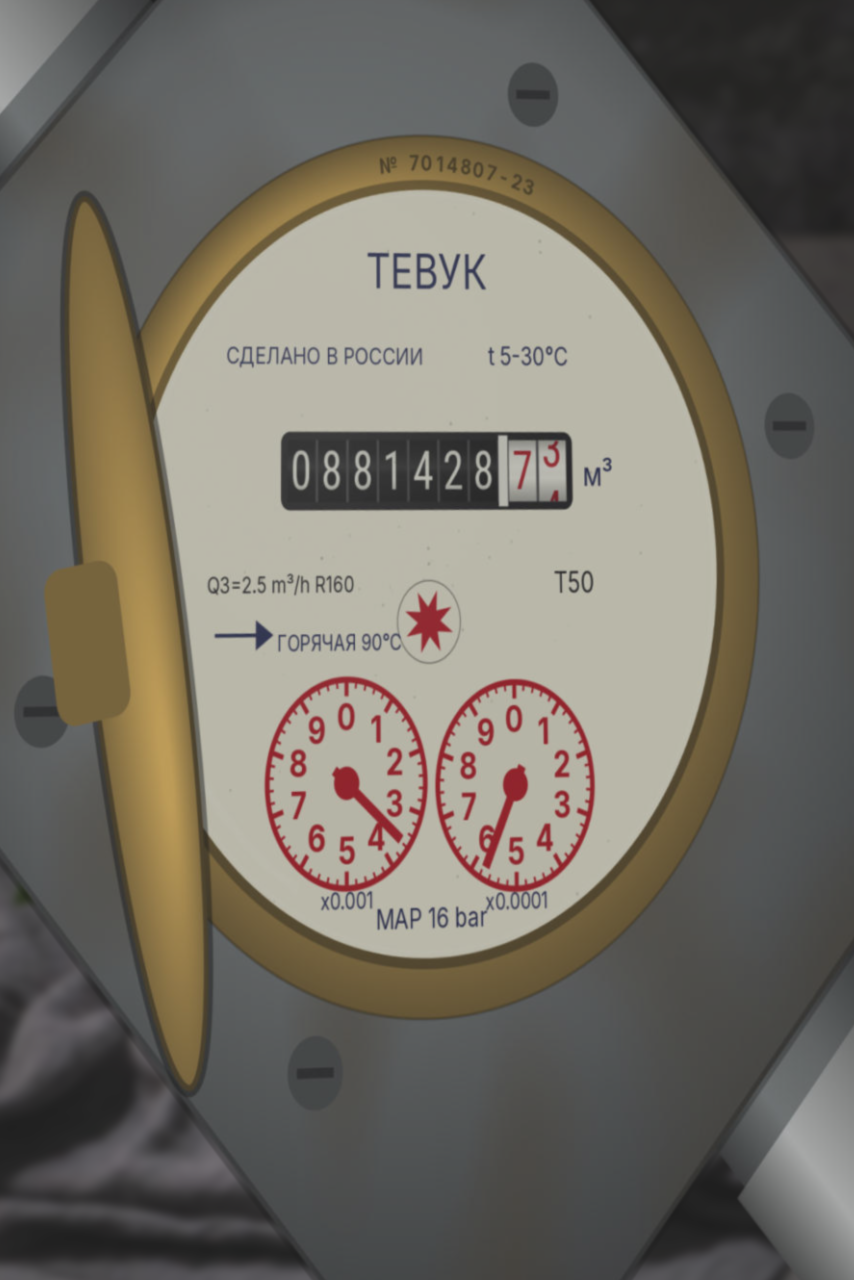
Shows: 881428.7335 m³
